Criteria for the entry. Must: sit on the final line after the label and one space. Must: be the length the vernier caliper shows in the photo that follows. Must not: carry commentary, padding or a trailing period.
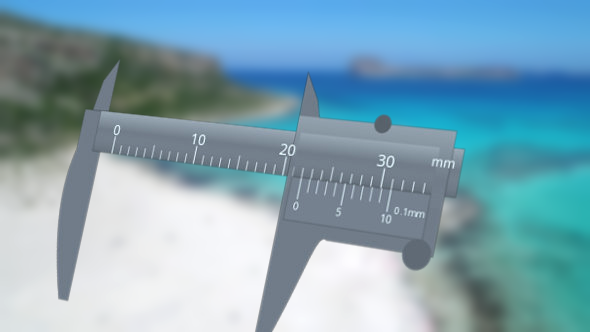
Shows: 22.0 mm
